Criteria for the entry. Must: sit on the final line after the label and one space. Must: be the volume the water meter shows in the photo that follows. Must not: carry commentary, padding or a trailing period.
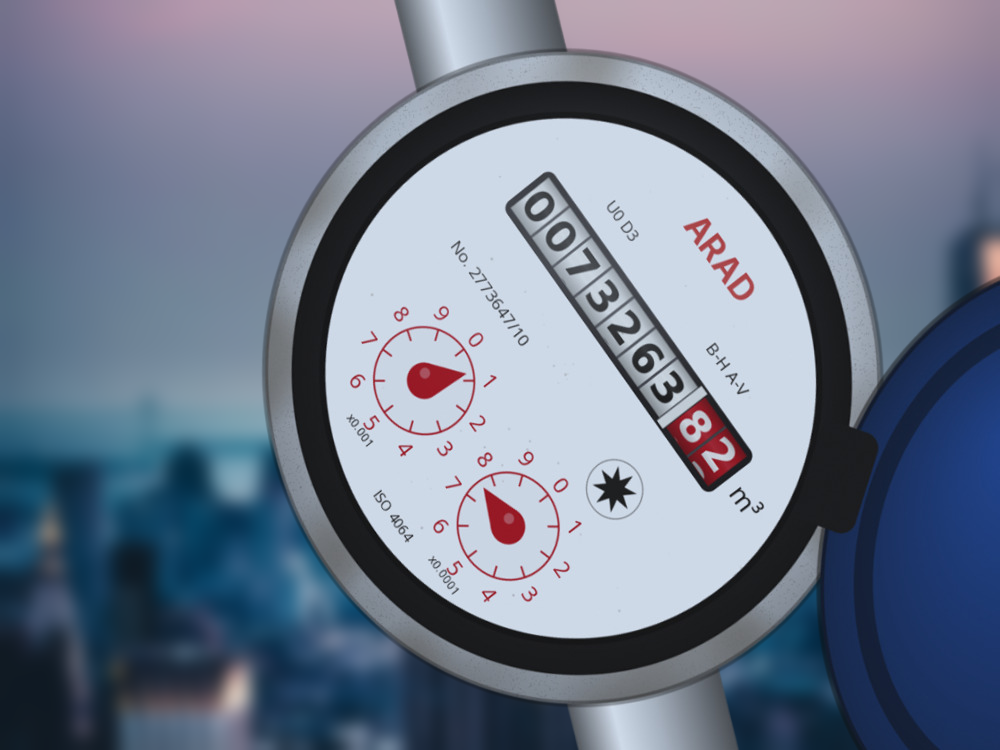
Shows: 73263.8207 m³
